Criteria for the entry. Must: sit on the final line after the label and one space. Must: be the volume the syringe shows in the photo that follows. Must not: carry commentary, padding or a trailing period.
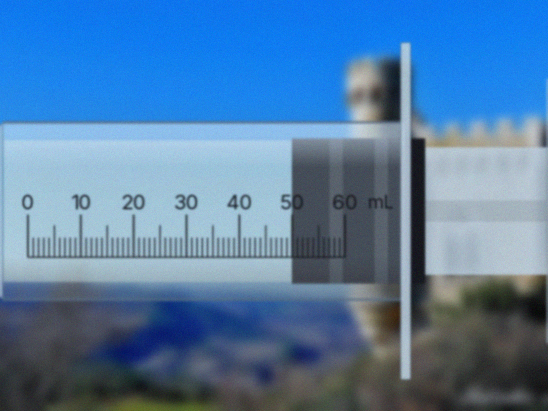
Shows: 50 mL
